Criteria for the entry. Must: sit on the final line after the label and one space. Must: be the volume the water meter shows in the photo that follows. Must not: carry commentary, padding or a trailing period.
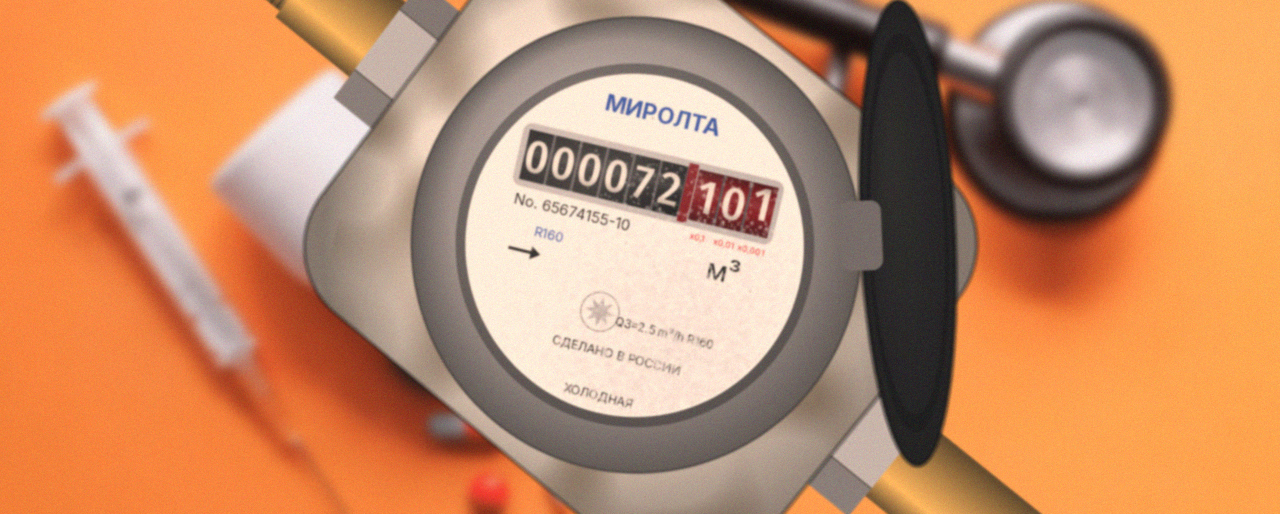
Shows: 72.101 m³
